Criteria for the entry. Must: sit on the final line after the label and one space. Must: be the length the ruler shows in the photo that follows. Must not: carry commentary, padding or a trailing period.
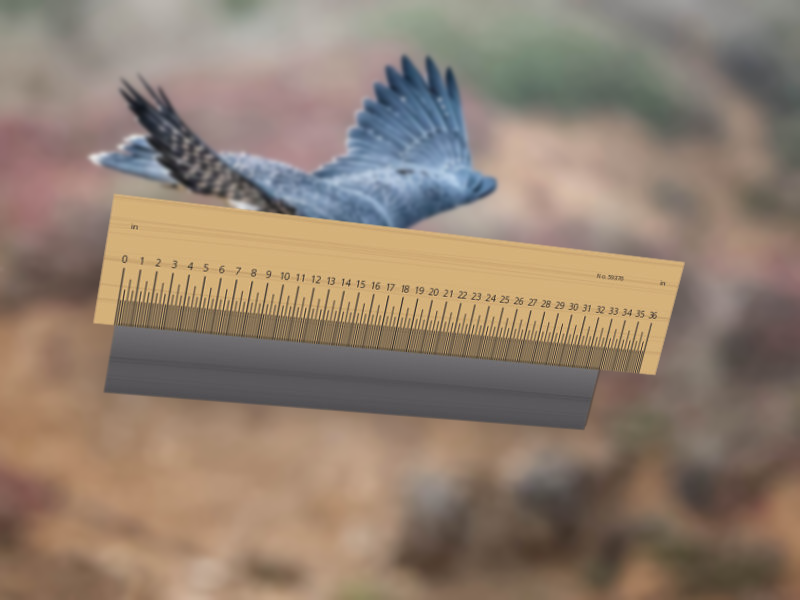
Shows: 33 in
